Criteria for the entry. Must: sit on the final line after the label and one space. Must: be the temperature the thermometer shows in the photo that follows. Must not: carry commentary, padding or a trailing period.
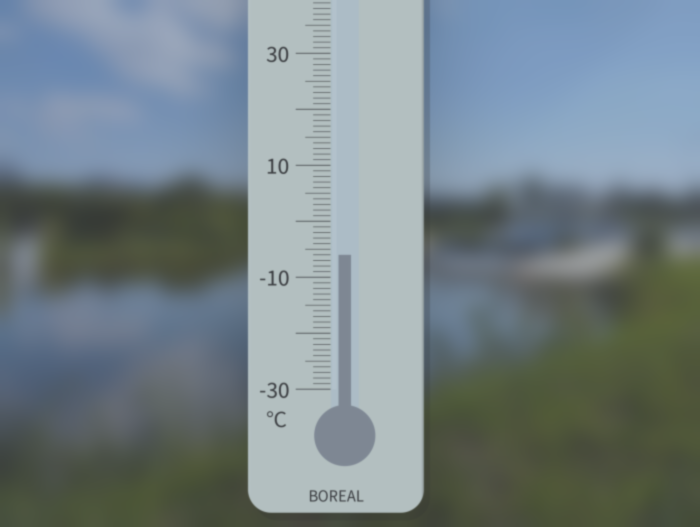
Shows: -6 °C
